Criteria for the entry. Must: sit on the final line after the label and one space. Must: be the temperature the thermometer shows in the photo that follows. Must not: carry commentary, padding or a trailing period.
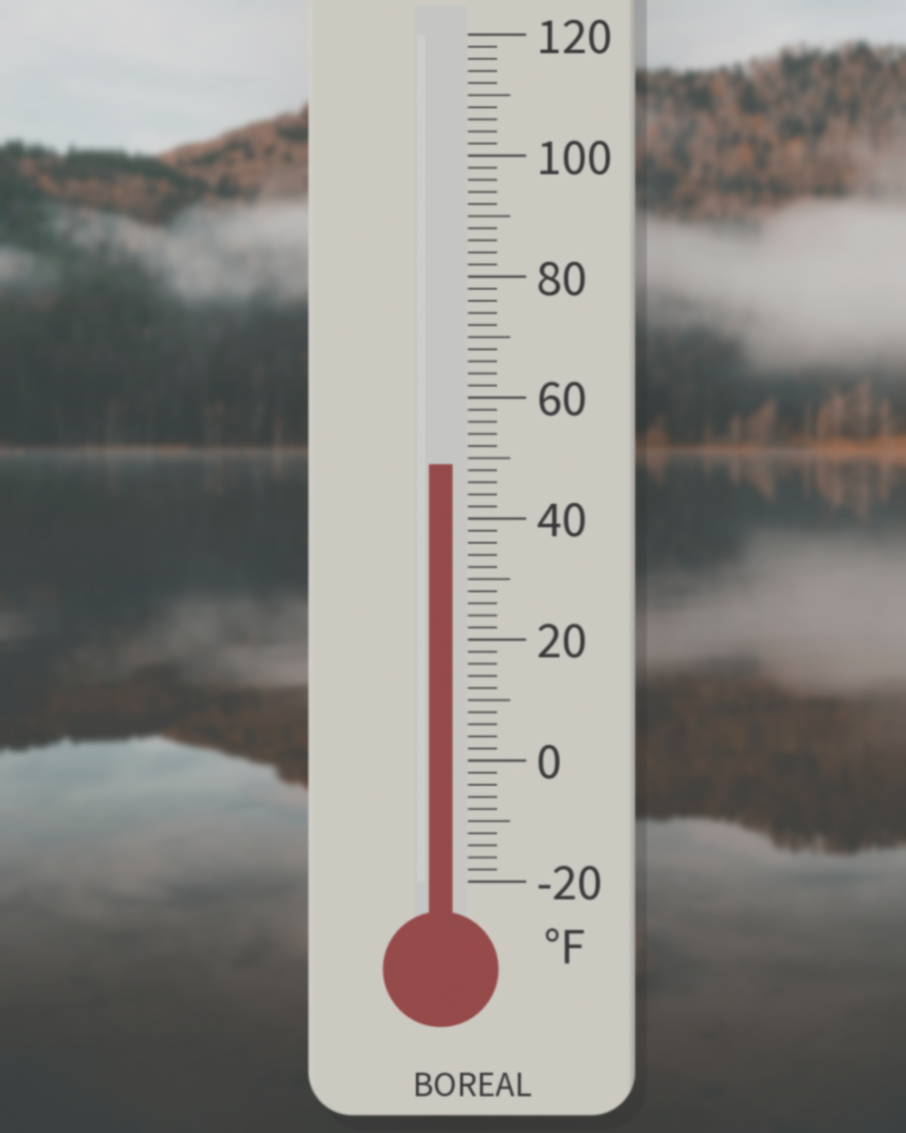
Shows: 49 °F
